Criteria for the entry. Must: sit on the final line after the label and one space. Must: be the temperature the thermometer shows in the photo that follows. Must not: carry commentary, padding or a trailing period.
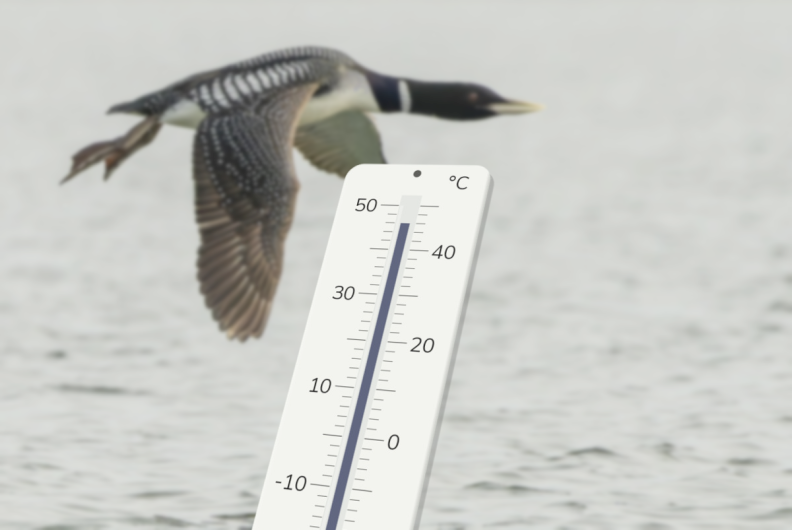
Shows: 46 °C
